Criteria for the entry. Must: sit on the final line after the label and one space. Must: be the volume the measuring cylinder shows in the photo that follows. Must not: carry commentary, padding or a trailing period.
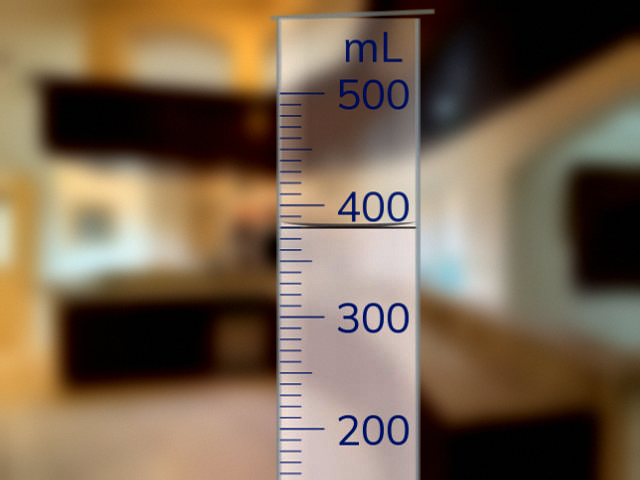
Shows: 380 mL
